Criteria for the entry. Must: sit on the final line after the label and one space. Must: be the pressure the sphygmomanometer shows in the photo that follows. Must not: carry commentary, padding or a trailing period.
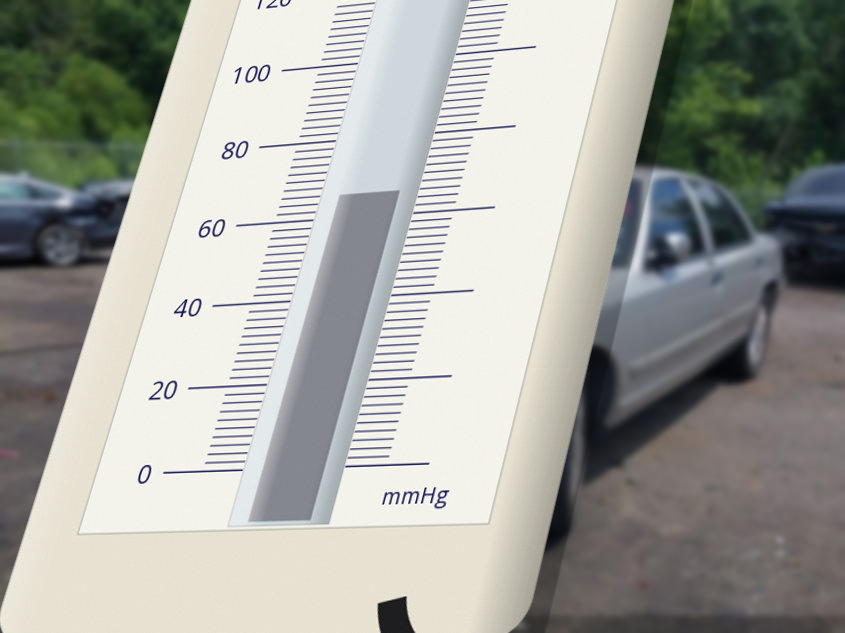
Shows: 66 mmHg
